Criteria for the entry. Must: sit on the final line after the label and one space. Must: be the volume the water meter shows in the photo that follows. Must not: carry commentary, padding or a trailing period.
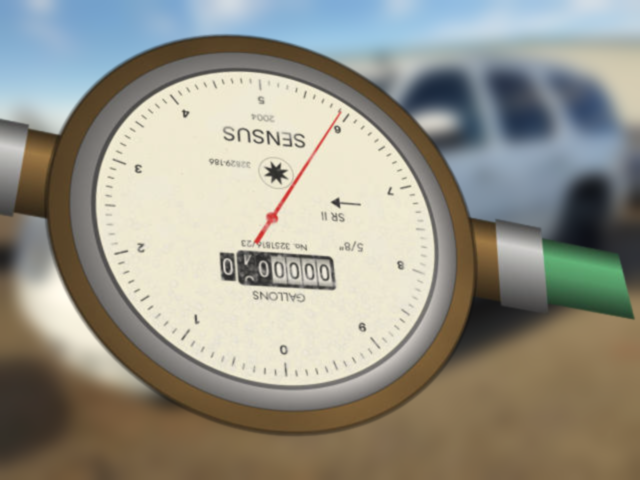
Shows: 35.9 gal
